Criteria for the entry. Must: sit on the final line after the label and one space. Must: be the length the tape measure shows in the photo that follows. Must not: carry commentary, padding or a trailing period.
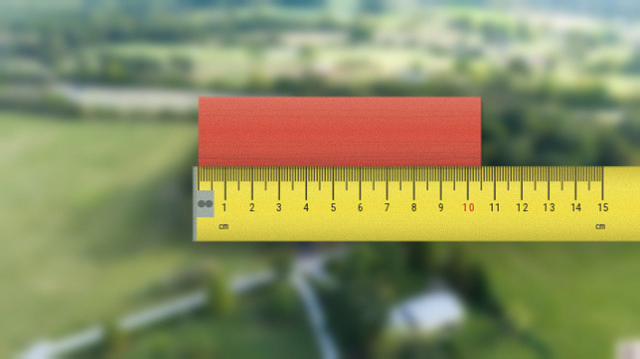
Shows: 10.5 cm
